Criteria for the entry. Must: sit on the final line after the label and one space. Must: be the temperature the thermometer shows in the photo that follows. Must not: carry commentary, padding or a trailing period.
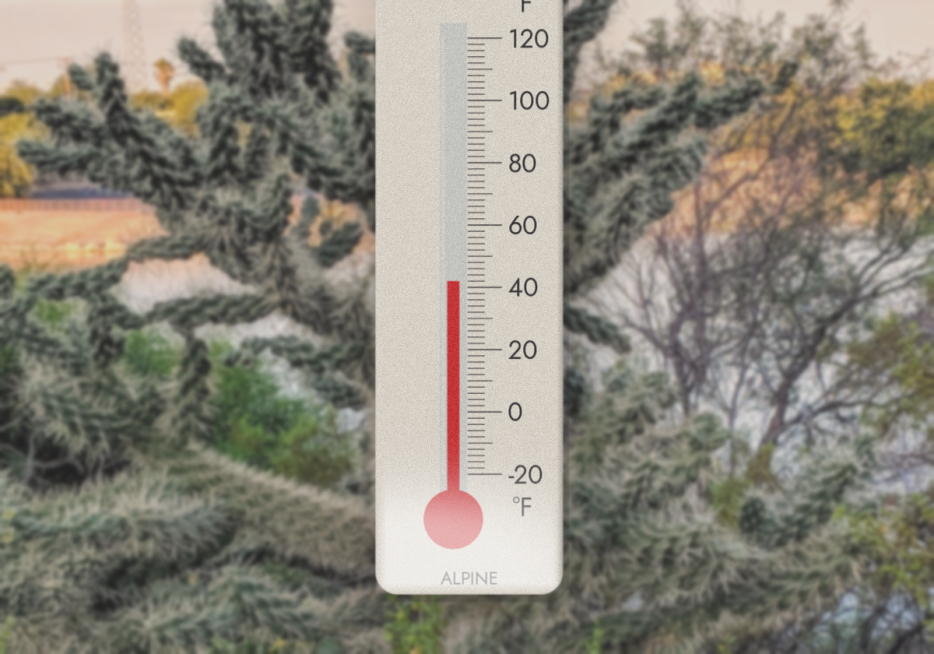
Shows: 42 °F
